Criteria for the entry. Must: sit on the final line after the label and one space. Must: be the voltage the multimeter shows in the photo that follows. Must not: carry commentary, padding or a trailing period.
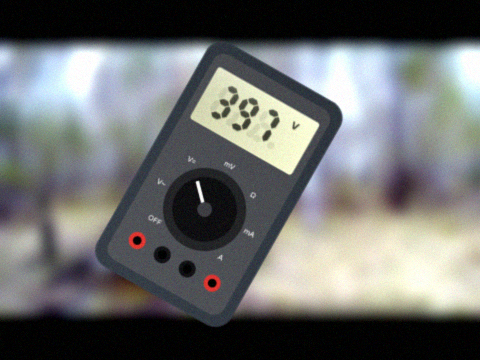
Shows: 397 V
